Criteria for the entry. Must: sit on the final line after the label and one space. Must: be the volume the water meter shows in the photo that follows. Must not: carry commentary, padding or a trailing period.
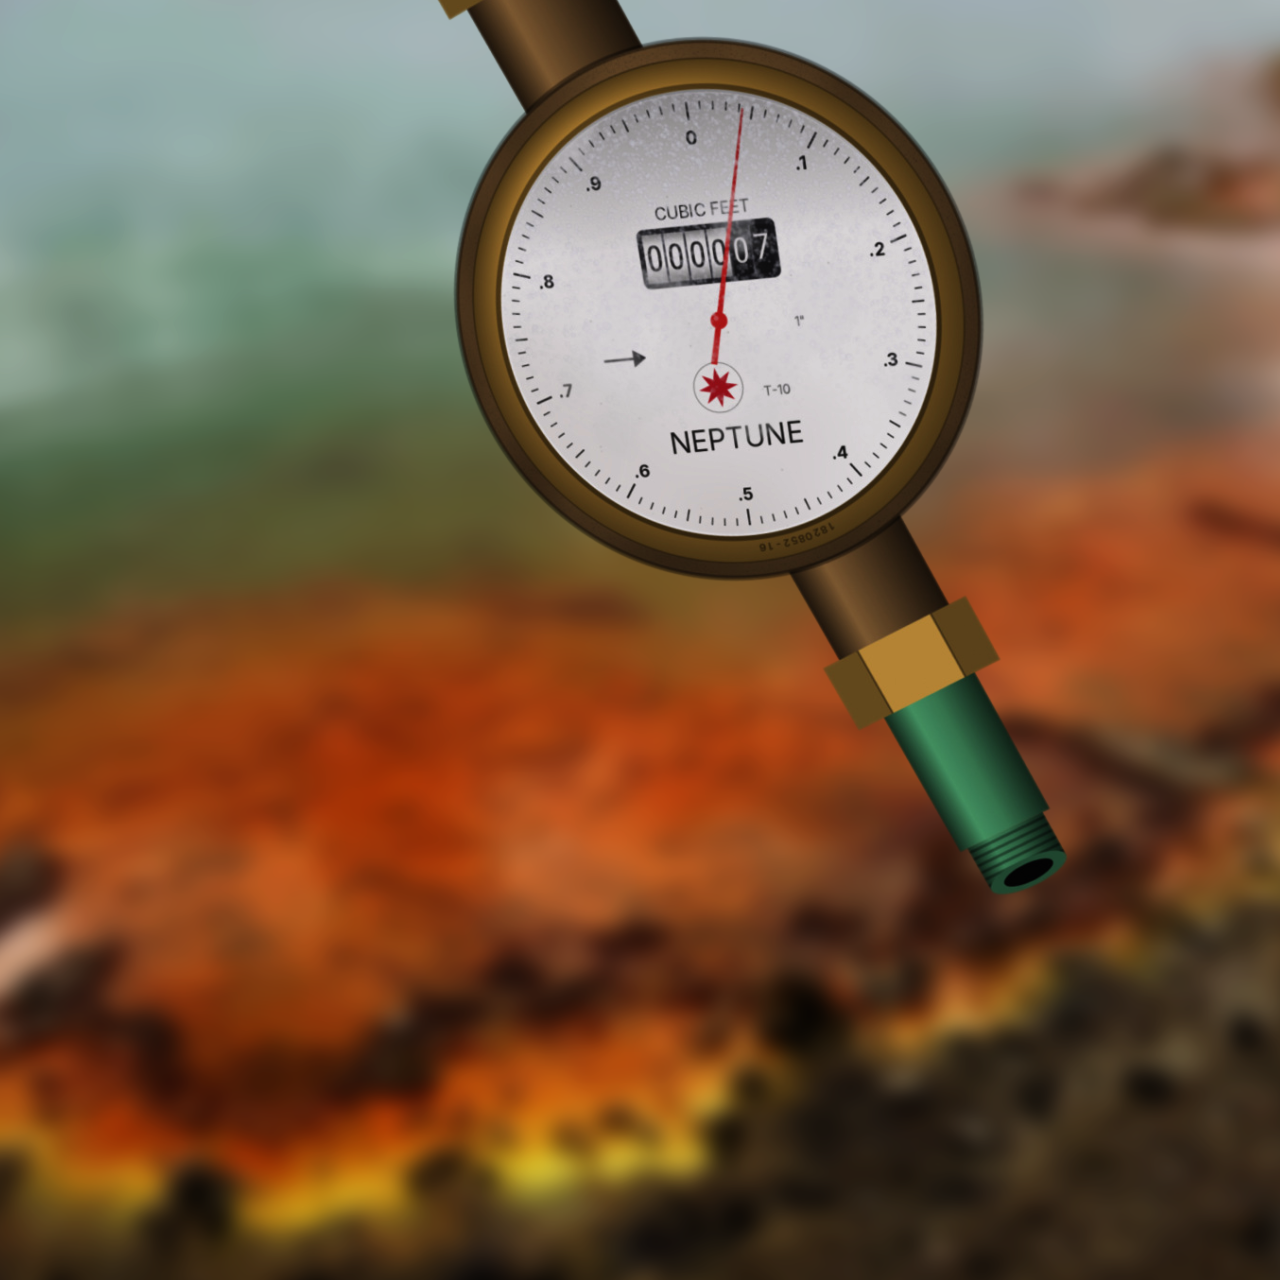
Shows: 7.04 ft³
